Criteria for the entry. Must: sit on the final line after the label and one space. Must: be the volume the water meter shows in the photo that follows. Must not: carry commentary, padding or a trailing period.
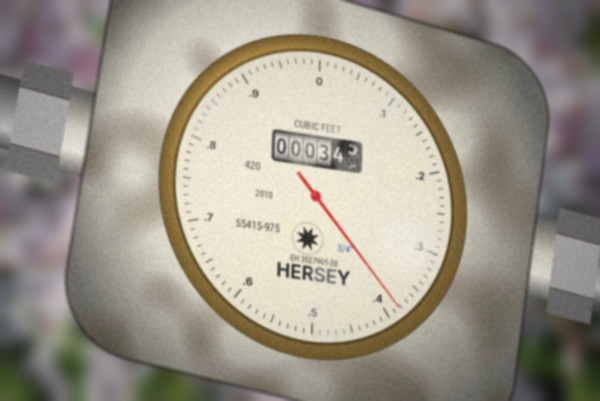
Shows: 345.38 ft³
